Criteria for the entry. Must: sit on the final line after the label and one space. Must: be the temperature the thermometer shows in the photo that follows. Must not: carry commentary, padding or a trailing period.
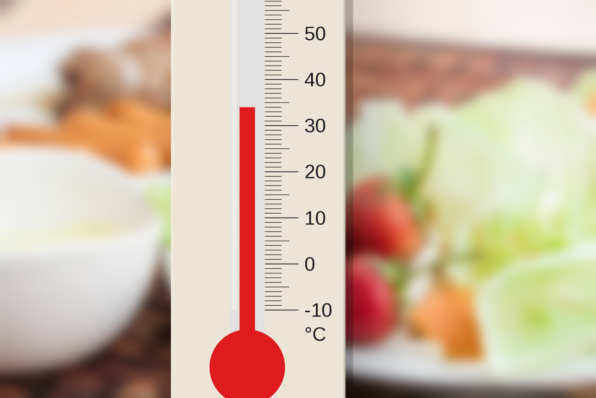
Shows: 34 °C
